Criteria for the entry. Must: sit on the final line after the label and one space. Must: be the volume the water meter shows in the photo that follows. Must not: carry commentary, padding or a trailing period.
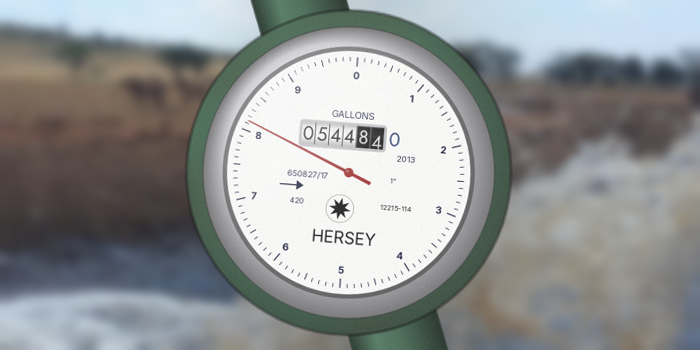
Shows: 544838.1 gal
